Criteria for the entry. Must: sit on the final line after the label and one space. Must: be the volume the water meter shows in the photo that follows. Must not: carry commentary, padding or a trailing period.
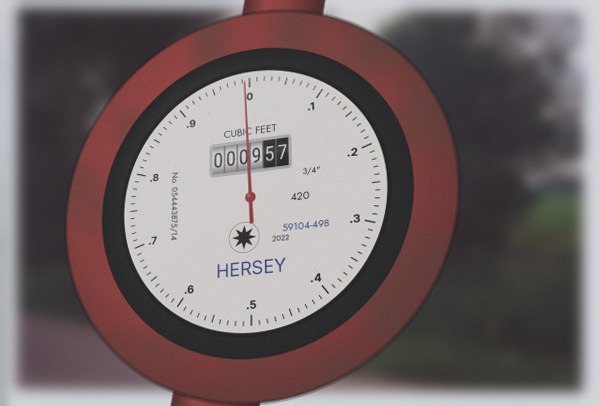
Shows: 956.99 ft³
